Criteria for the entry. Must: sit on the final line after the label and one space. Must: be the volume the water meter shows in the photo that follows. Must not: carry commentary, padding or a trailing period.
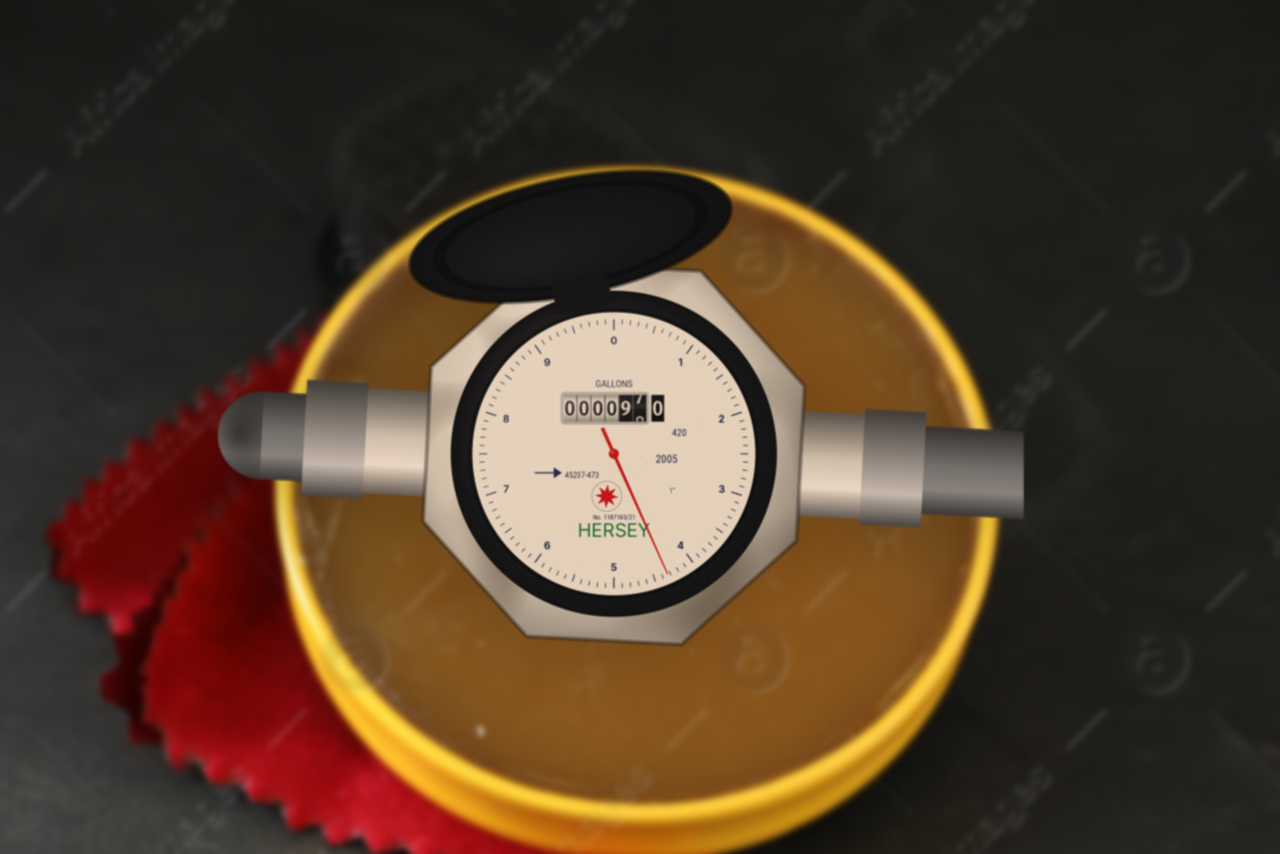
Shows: 974.3 gal
